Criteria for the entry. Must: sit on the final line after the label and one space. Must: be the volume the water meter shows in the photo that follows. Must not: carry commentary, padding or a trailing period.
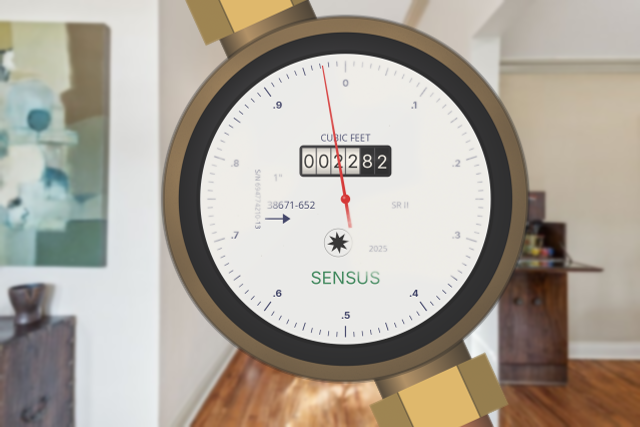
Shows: 2281.97 ft³
